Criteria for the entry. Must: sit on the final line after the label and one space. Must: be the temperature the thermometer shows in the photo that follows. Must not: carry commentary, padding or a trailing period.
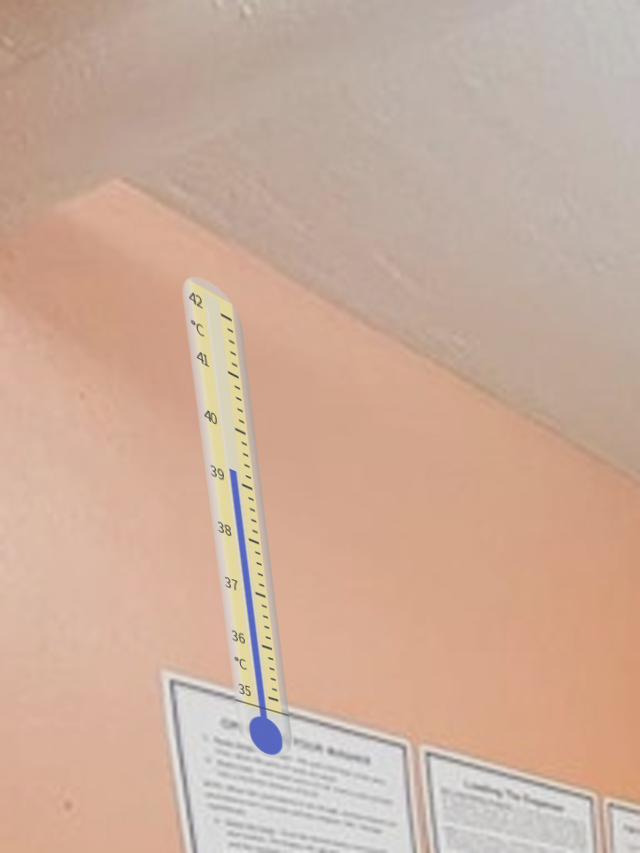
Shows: 39.2 °C
